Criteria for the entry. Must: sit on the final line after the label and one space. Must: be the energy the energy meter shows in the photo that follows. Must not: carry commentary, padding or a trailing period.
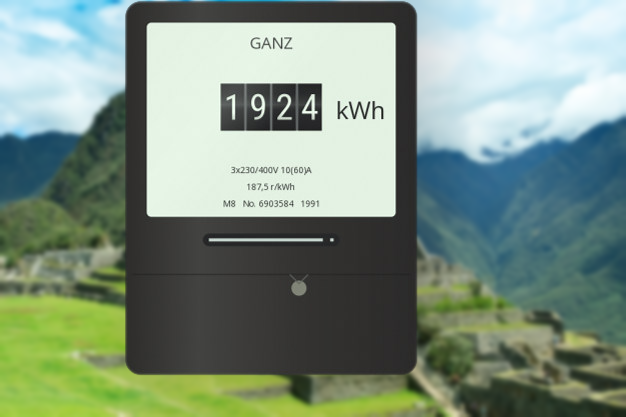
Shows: 1924 kWh
